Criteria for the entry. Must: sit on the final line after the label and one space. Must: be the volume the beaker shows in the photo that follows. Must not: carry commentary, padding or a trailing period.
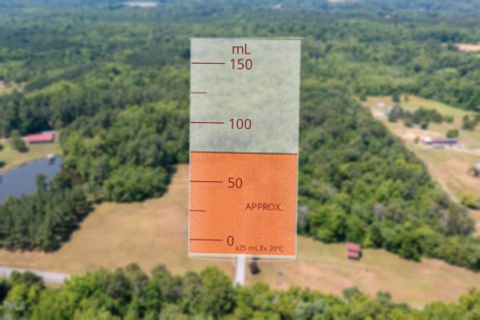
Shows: 75 mL
